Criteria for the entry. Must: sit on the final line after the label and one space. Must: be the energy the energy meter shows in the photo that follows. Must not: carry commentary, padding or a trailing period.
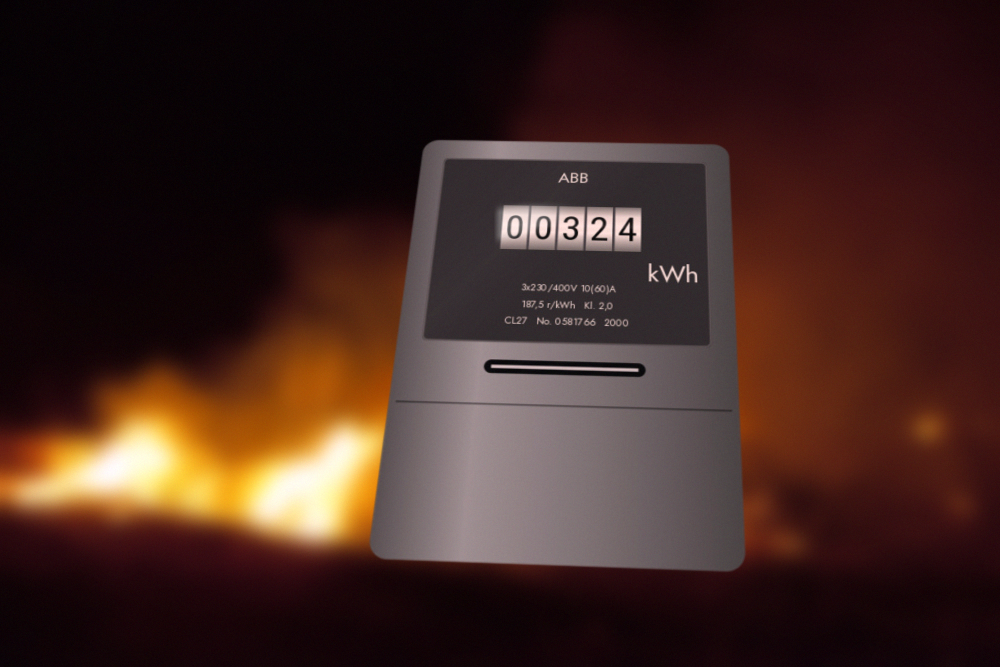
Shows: 324 kWh
